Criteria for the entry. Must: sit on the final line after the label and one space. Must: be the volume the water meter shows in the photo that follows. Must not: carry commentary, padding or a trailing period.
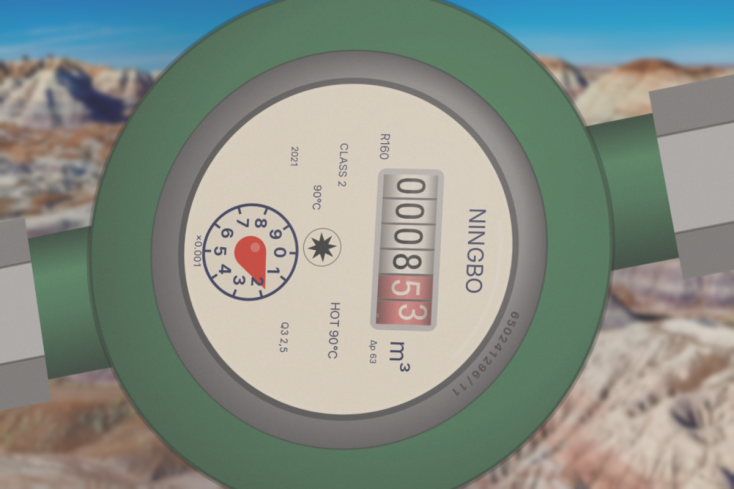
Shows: 8.531 m³
